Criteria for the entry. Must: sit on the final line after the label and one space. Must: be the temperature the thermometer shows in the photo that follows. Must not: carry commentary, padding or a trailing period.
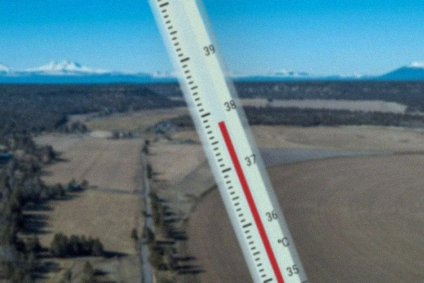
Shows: 37.8 °C
